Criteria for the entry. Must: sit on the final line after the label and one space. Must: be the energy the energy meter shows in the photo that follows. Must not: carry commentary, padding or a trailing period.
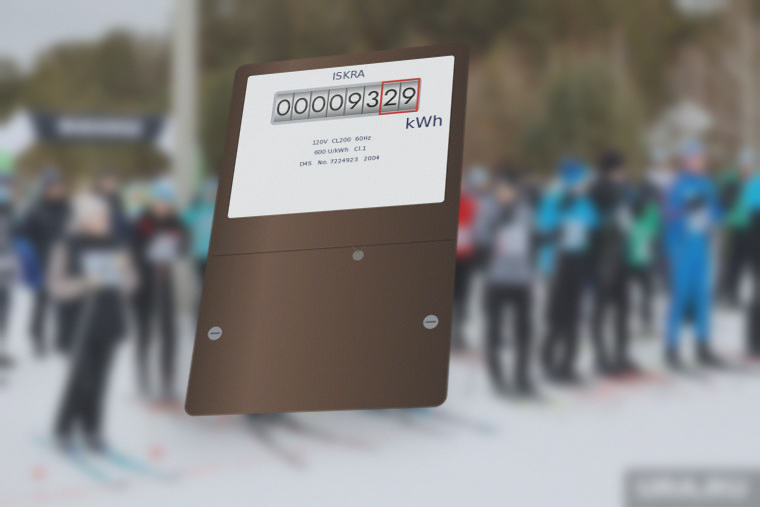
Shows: 93.29 kWh
